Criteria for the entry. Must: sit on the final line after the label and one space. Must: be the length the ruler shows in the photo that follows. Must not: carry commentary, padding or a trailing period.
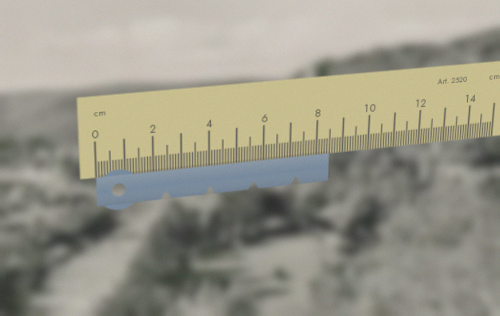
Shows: 8.5 cm
